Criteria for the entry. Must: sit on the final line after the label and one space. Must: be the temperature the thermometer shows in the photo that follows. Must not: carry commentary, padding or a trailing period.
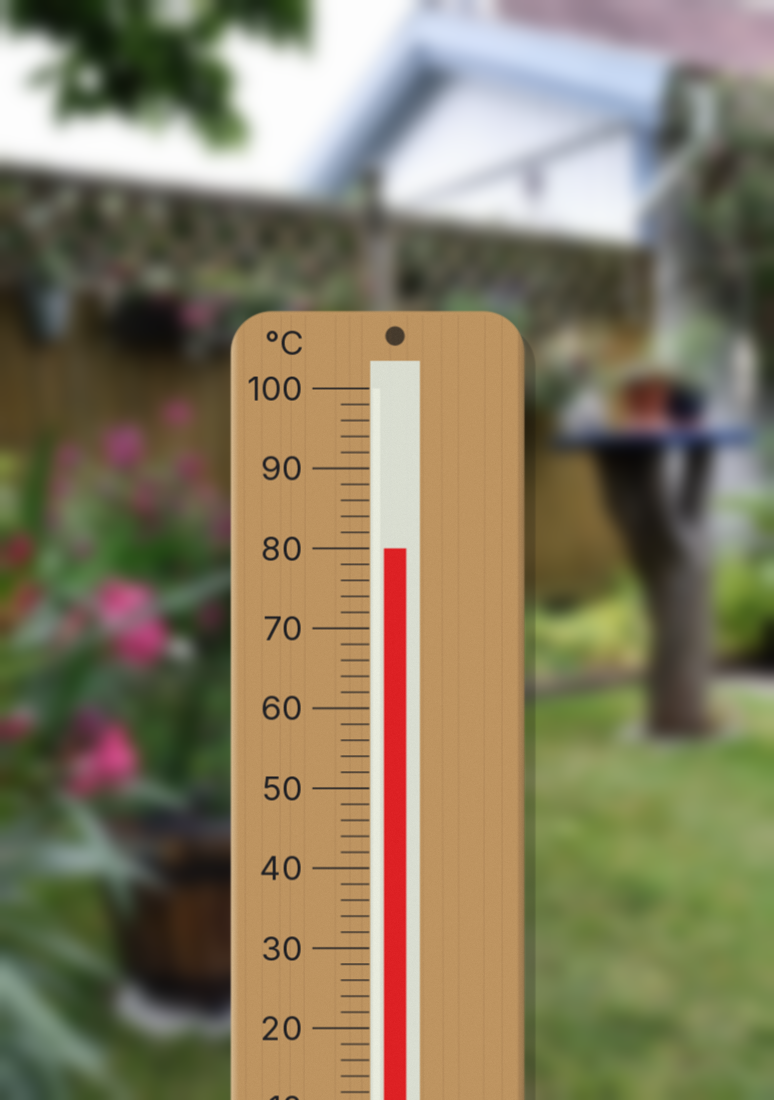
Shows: 80 °C
